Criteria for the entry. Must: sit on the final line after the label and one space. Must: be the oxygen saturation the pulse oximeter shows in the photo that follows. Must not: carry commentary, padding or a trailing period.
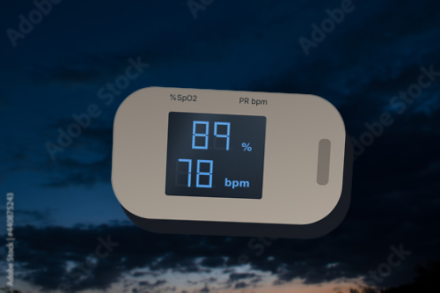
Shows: 89 %
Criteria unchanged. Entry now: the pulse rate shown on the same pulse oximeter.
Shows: 78 bpm
